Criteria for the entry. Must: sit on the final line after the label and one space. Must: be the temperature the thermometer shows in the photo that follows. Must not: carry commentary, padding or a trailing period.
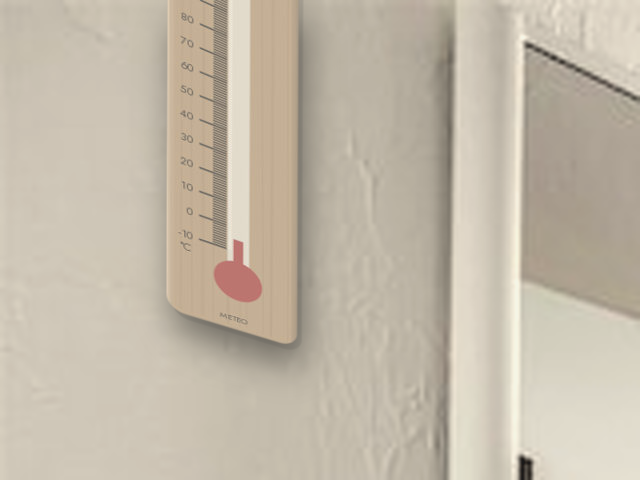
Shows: -5 °C
